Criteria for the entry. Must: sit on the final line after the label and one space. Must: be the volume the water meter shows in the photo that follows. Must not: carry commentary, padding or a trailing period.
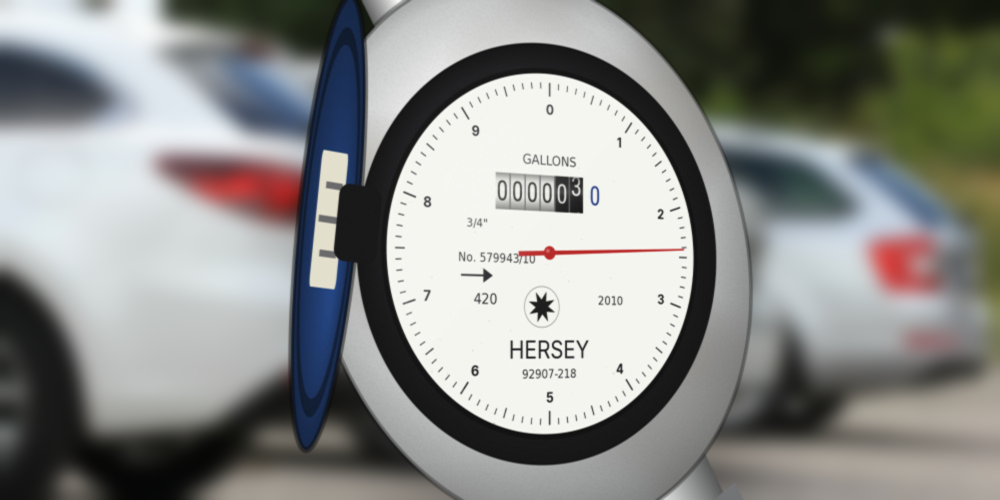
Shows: 32.4 gal
